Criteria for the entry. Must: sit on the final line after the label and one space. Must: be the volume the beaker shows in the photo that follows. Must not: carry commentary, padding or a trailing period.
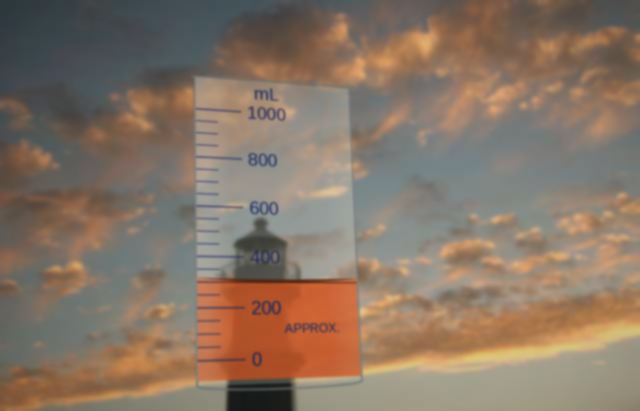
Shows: 300 mL
